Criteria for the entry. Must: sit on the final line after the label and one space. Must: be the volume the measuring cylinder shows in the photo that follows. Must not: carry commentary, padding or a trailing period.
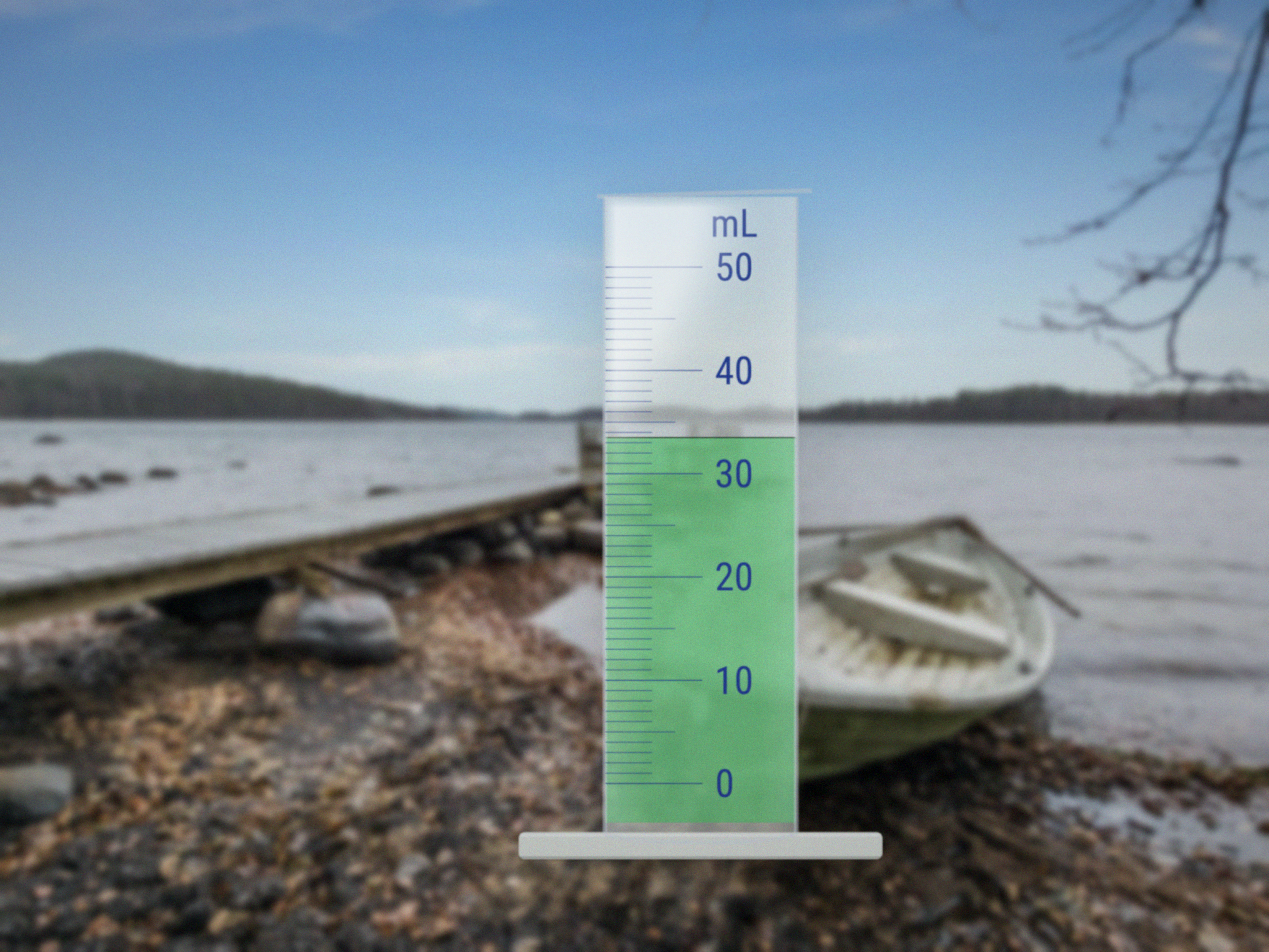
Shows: 33.5 mL
